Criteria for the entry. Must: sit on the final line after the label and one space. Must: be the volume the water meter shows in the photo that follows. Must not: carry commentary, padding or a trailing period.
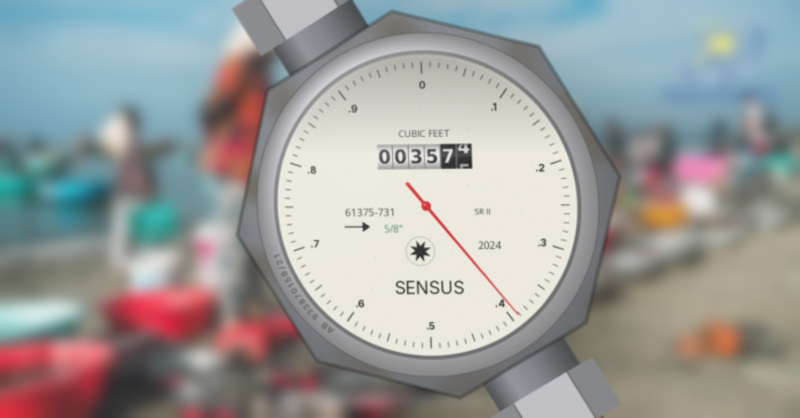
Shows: 3574.39 ft³
